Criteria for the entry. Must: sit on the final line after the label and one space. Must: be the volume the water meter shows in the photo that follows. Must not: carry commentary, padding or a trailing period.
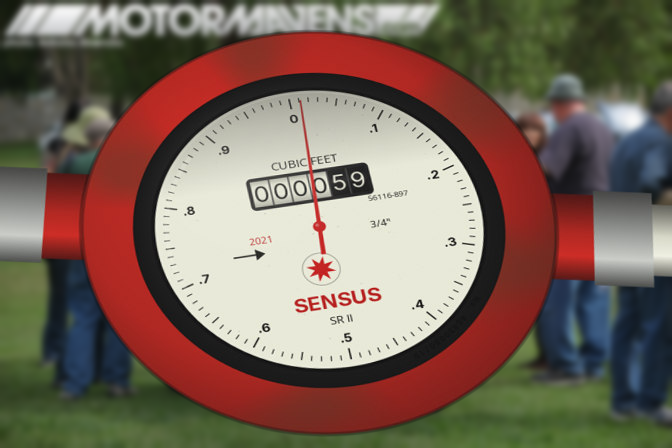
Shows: 59.01 ft³
